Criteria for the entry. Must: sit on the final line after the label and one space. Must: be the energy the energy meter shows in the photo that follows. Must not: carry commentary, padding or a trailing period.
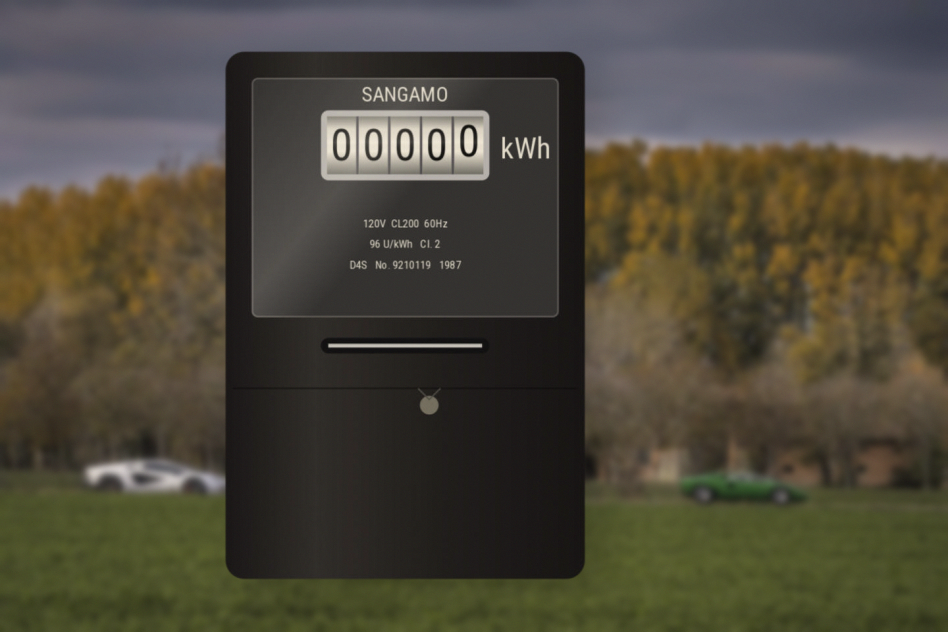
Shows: 0 kWh
